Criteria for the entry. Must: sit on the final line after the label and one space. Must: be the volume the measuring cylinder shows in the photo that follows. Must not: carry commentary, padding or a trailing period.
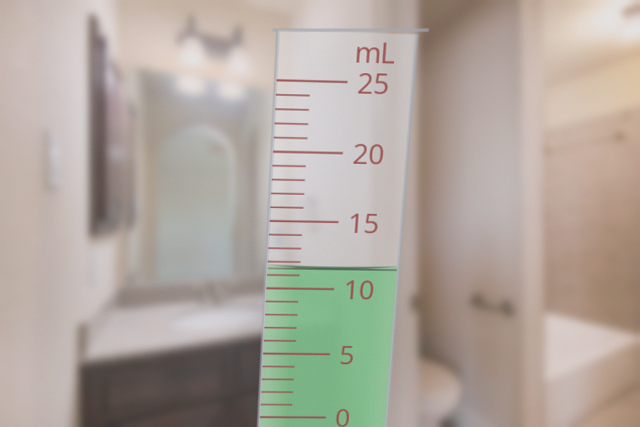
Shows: 11.5 mL
